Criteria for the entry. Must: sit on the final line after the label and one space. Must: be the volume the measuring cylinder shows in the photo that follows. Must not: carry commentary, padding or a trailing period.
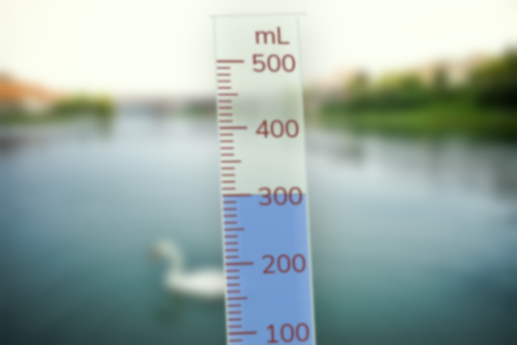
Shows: 300 mL
